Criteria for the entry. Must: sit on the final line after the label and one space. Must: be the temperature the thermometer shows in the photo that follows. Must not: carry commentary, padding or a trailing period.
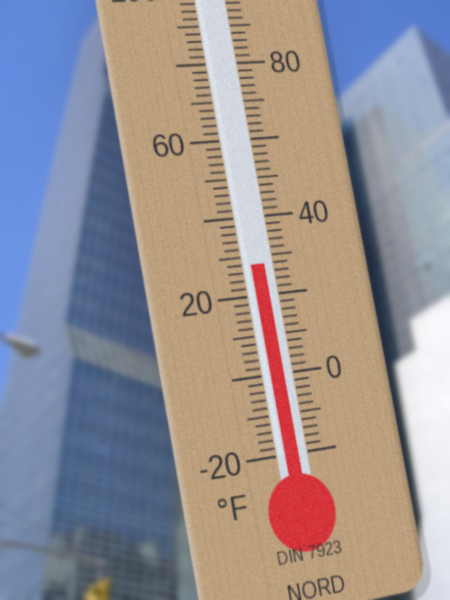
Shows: 28 °F
